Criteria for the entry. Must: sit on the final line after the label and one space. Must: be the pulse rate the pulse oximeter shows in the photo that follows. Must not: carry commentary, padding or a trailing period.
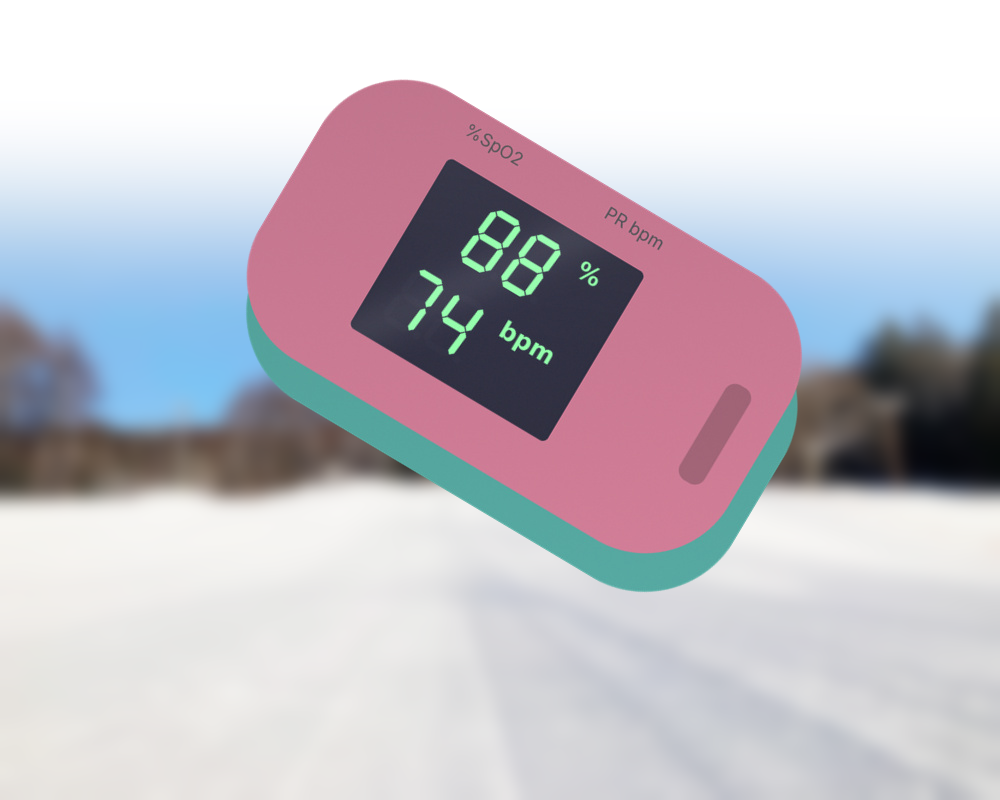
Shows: 74 bpm
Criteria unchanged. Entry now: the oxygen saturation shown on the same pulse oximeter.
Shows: 88 %
